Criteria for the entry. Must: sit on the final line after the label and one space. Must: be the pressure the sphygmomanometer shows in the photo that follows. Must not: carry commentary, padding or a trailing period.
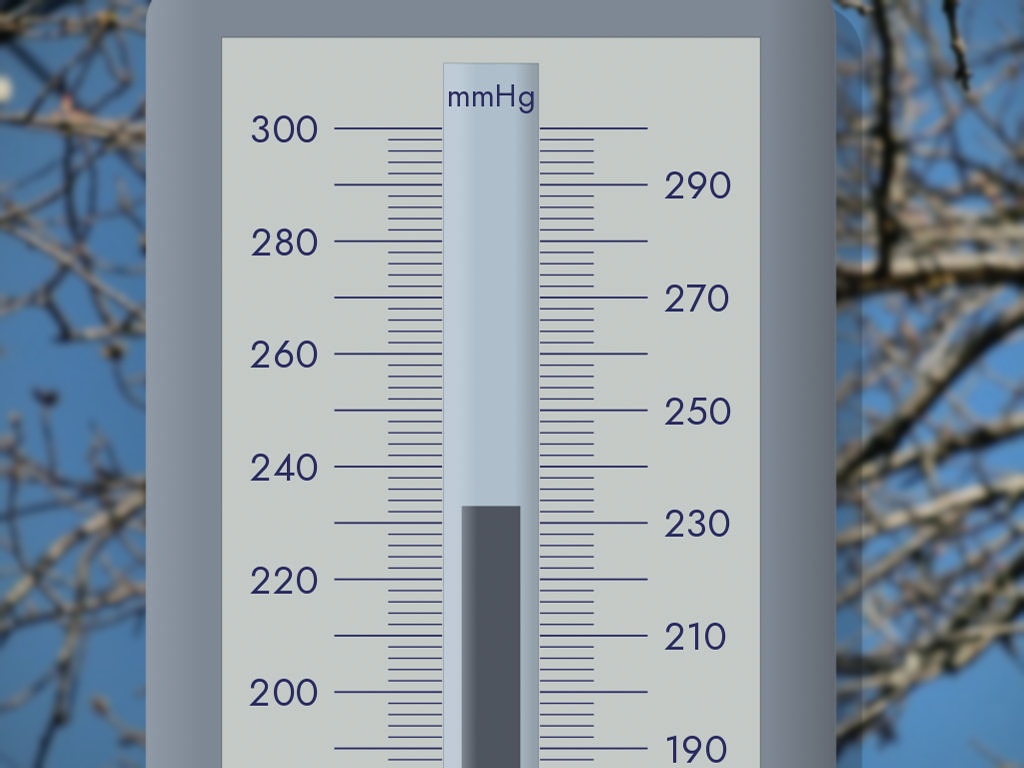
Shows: 233 mmHg
